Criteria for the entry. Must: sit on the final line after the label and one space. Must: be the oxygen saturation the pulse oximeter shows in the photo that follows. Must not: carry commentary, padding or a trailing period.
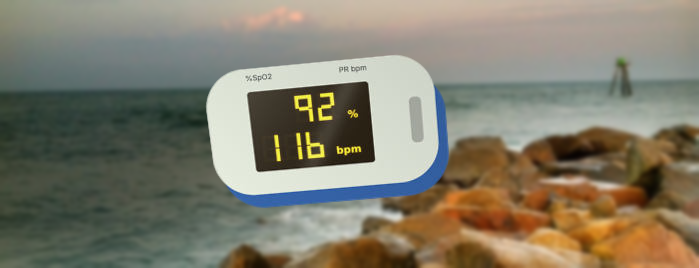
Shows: 92 %
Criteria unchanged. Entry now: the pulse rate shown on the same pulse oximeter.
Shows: 116 bpm
